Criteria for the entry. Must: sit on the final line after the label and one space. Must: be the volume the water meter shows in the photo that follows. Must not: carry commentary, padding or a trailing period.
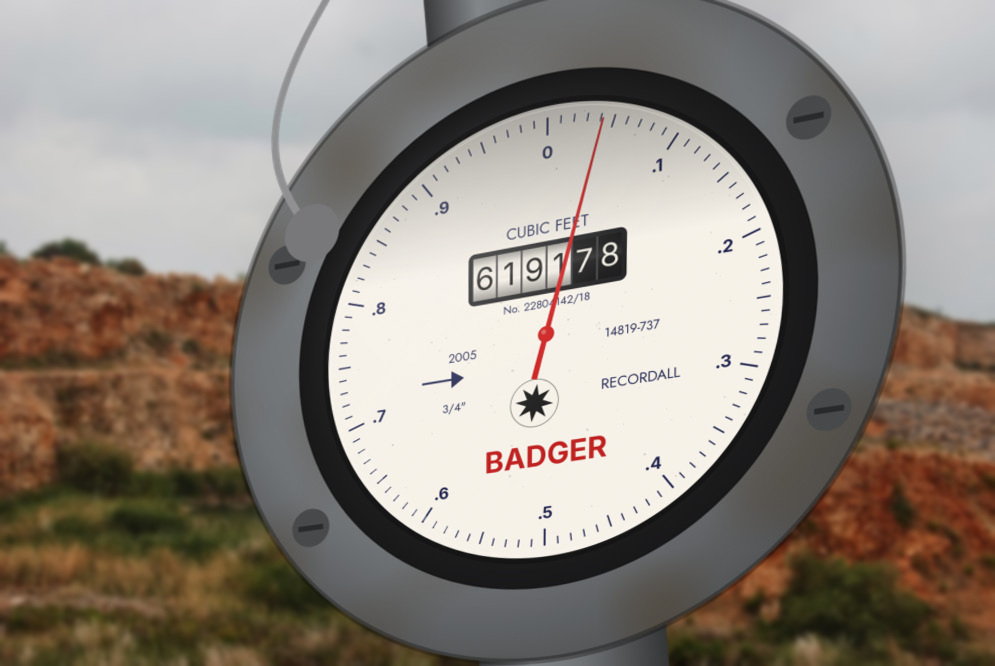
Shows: 619178.04 ft³
